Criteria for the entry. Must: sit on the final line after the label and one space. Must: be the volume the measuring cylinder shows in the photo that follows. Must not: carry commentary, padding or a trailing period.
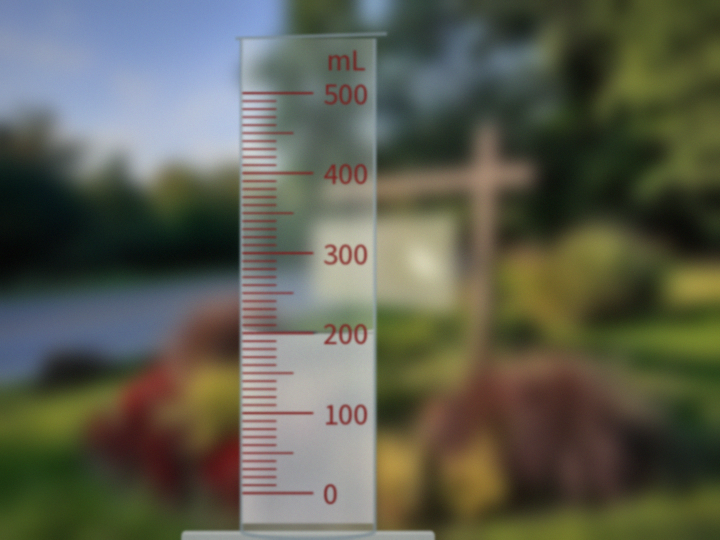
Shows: 200 mL
